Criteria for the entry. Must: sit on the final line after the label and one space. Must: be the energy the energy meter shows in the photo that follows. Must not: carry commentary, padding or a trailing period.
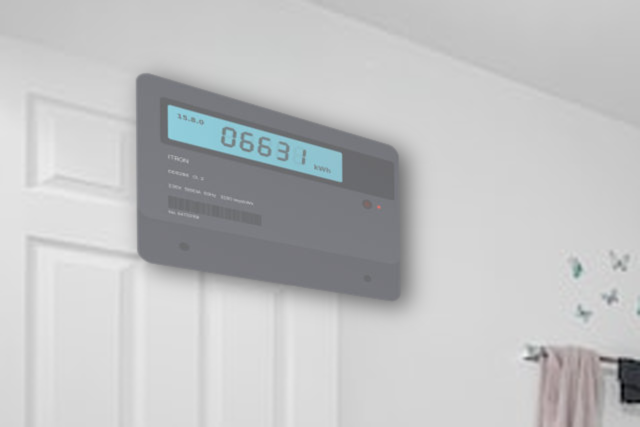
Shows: 6631 kWh
